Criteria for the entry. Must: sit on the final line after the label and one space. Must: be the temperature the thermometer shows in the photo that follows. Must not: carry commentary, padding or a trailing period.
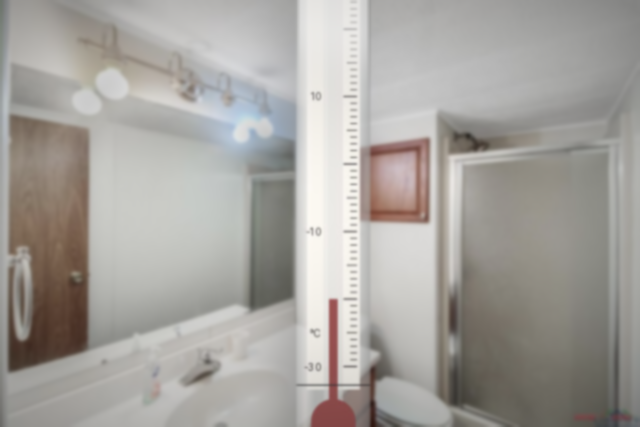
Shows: -20 °C
